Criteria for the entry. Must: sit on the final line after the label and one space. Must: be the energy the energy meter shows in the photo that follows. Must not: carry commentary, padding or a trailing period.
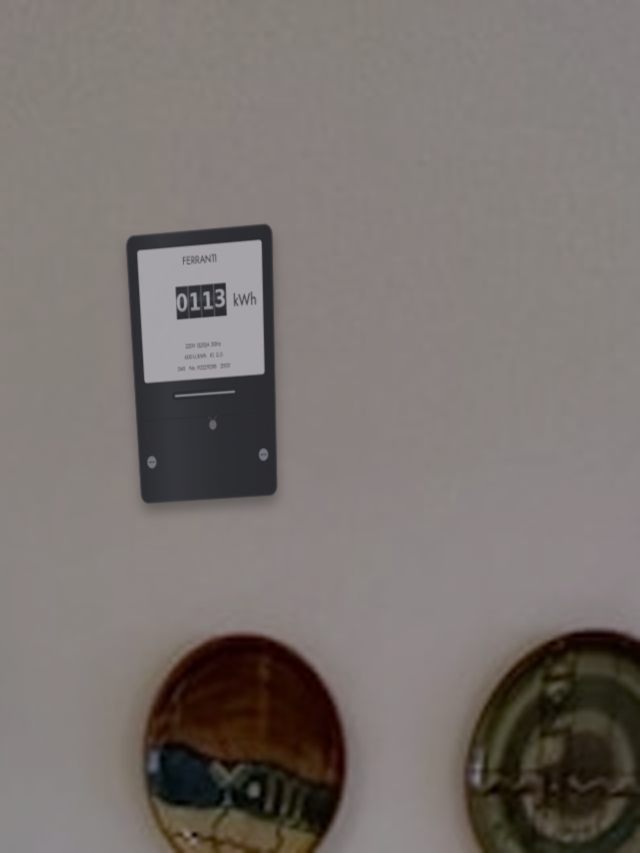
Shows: 113 kWh
